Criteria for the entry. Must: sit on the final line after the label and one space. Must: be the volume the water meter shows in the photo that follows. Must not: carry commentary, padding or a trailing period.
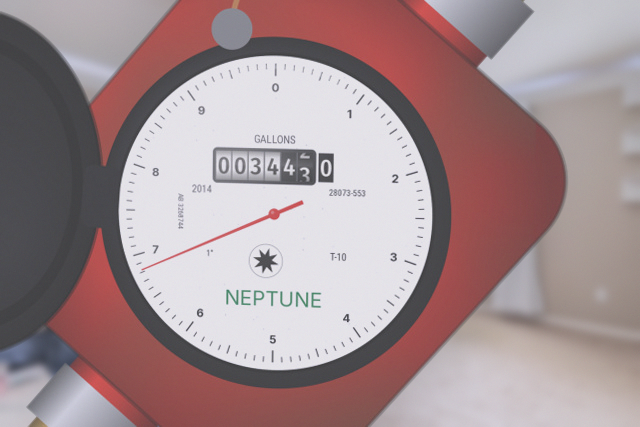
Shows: 34426.8 gal
